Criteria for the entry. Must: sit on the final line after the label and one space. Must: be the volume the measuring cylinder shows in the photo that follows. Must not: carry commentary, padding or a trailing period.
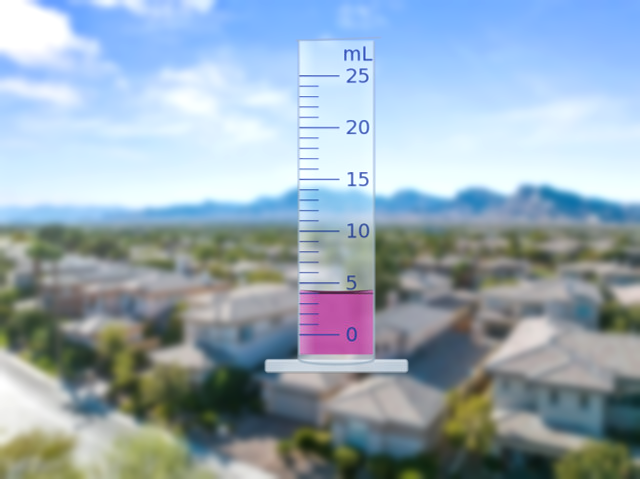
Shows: 4 mL
